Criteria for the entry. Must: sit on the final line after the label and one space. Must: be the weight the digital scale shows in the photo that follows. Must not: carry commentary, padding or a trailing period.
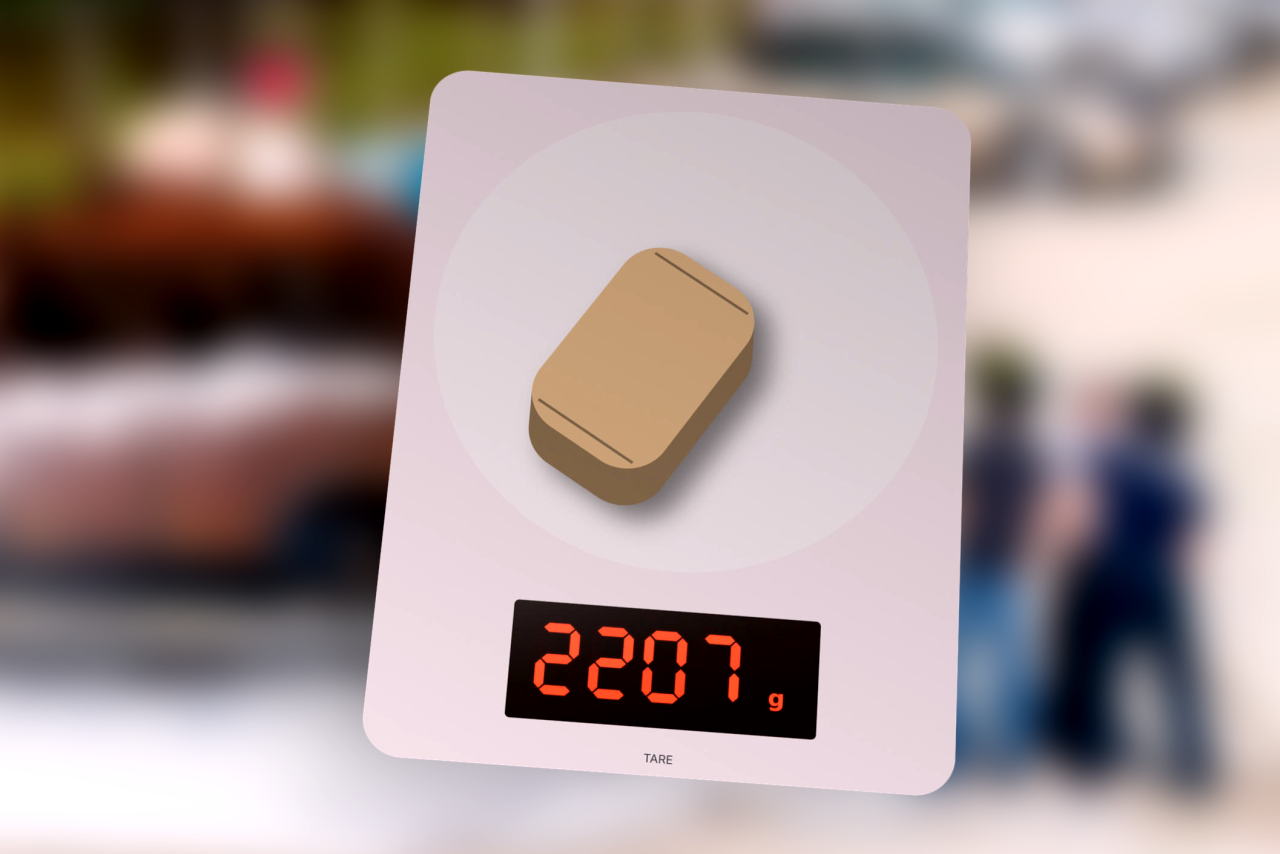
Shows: 2207 g
